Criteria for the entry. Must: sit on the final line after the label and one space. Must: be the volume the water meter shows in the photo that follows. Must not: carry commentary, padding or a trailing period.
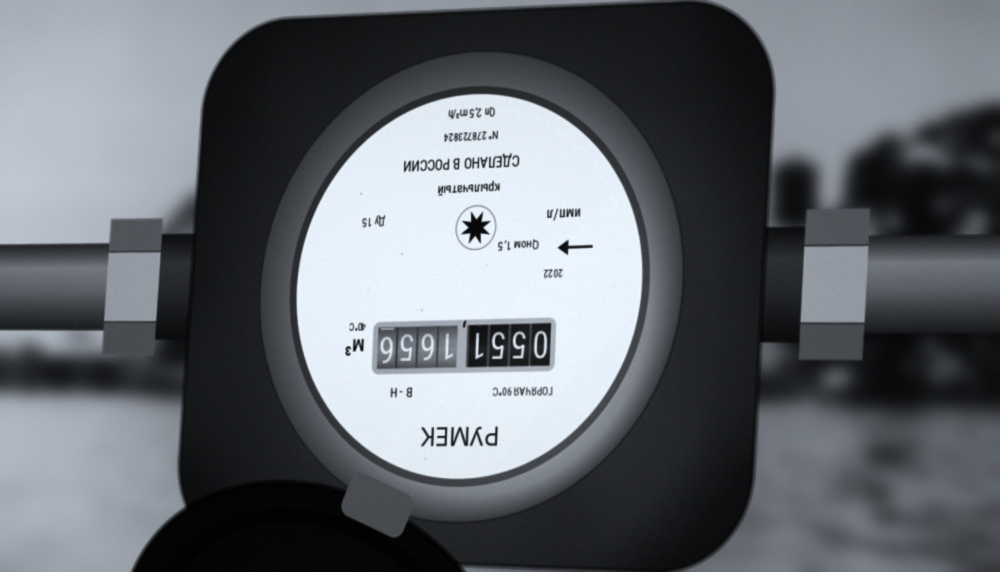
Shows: 551.1656 m³
